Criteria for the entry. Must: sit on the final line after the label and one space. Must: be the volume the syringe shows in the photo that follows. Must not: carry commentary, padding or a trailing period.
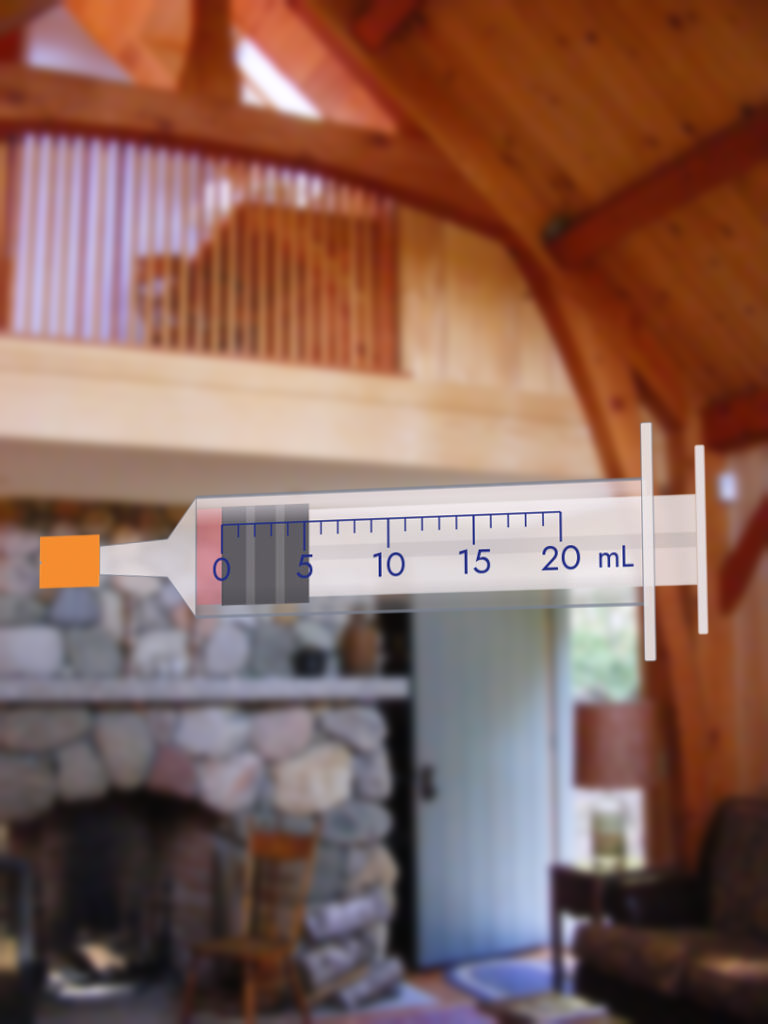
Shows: 0 mL
